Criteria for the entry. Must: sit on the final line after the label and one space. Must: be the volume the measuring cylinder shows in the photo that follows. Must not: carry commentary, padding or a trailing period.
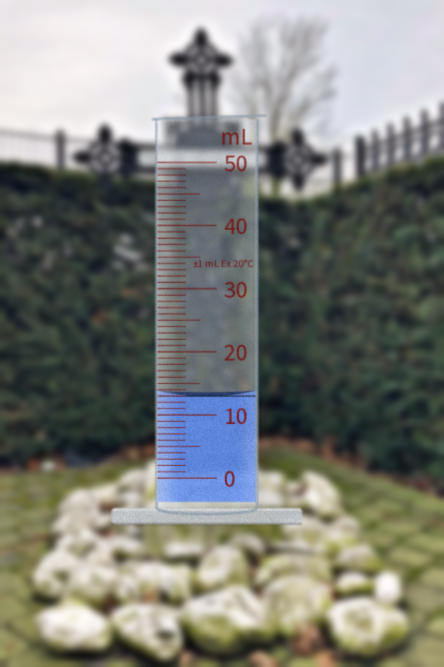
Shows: 13 mL
